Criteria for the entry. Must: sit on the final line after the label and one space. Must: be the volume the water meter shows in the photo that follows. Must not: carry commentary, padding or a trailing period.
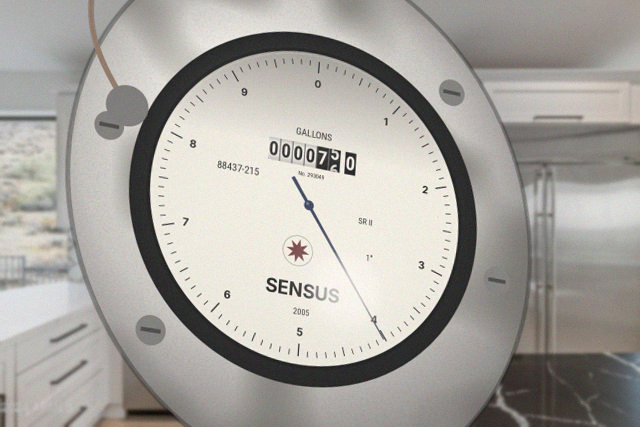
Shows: 754.0 gal
